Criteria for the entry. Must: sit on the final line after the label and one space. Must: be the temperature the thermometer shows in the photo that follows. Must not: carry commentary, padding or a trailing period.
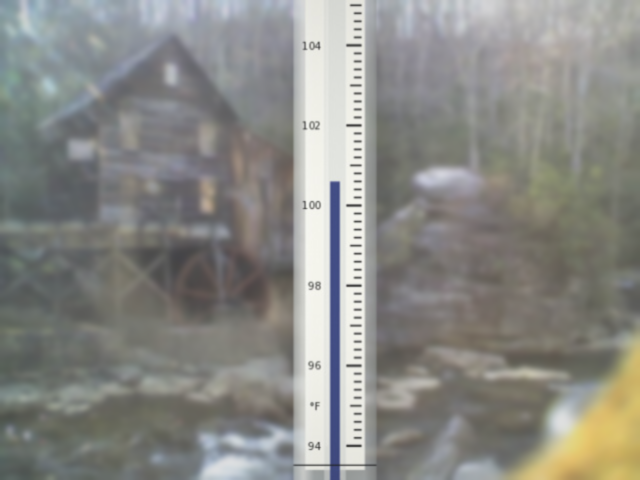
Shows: 100.6 °F
